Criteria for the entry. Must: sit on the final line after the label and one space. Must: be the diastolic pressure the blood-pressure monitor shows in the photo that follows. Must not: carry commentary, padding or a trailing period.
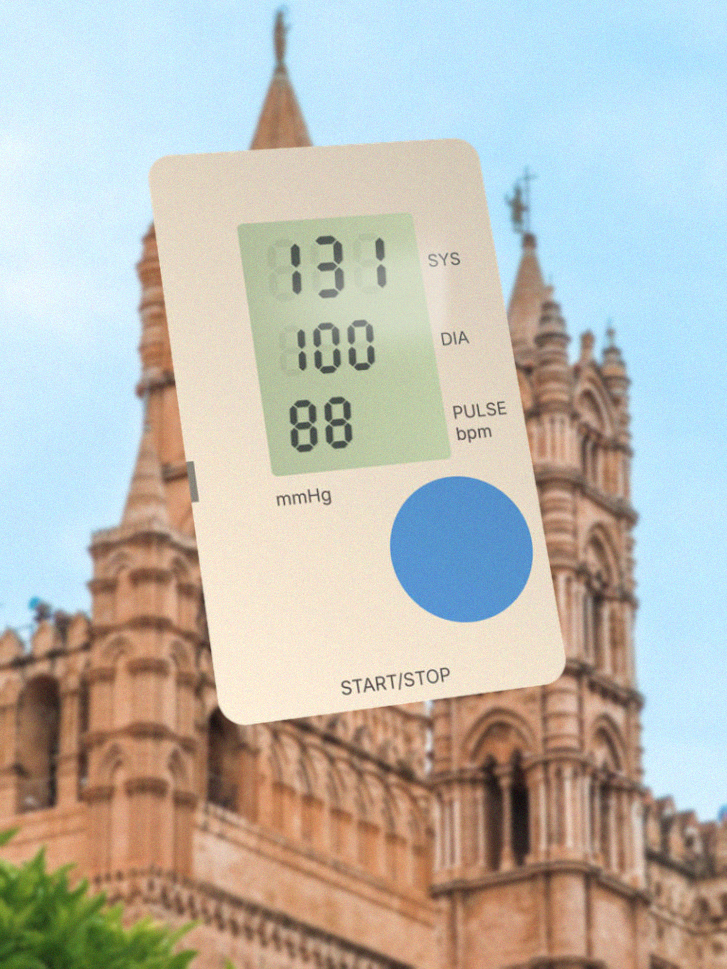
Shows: 100 mmHg
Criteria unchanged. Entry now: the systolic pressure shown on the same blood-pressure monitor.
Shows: 131 mmHg
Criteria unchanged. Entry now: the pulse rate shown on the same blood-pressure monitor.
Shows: 88 bpm
